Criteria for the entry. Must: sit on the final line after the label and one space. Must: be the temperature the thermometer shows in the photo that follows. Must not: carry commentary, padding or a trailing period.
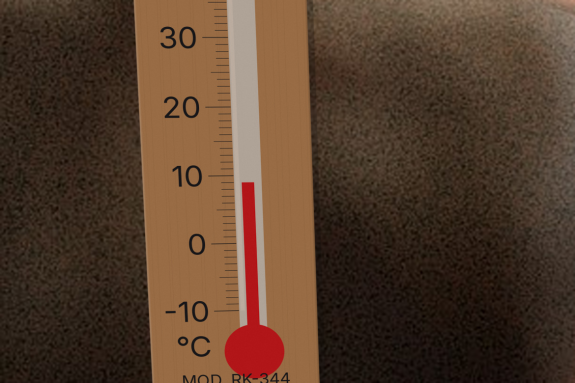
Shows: 9 °C
